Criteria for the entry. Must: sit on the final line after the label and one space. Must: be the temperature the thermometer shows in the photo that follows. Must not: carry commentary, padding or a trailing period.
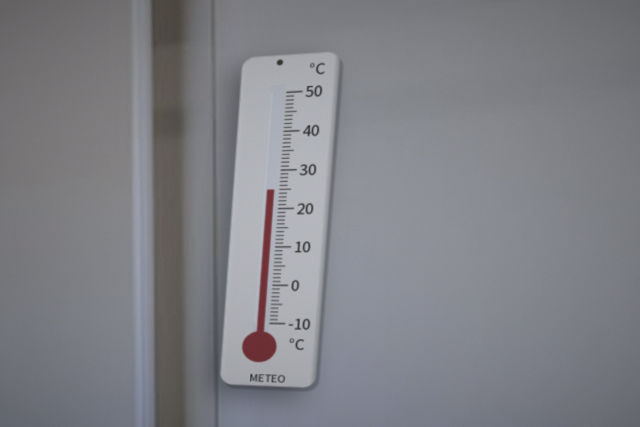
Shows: 25 °C
